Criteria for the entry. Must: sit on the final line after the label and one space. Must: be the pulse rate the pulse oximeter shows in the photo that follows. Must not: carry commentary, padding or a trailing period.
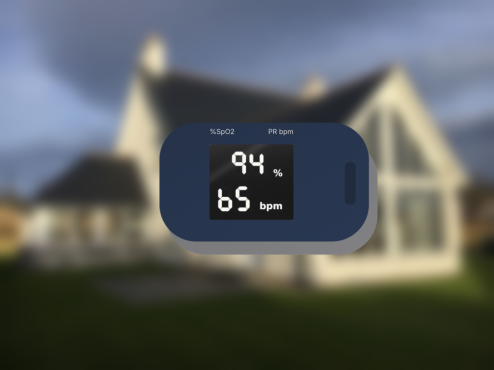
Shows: 65 bpm
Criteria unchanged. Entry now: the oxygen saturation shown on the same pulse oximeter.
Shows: 94 %
